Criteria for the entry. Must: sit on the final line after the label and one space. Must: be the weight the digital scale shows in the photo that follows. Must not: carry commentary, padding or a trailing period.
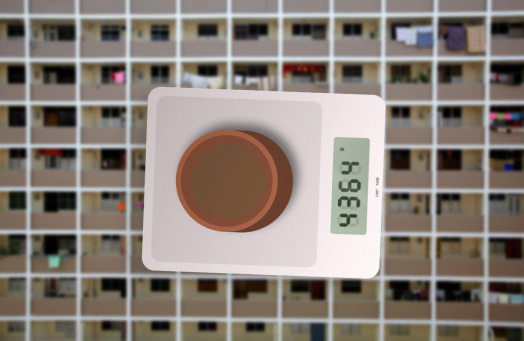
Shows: 4364 g
